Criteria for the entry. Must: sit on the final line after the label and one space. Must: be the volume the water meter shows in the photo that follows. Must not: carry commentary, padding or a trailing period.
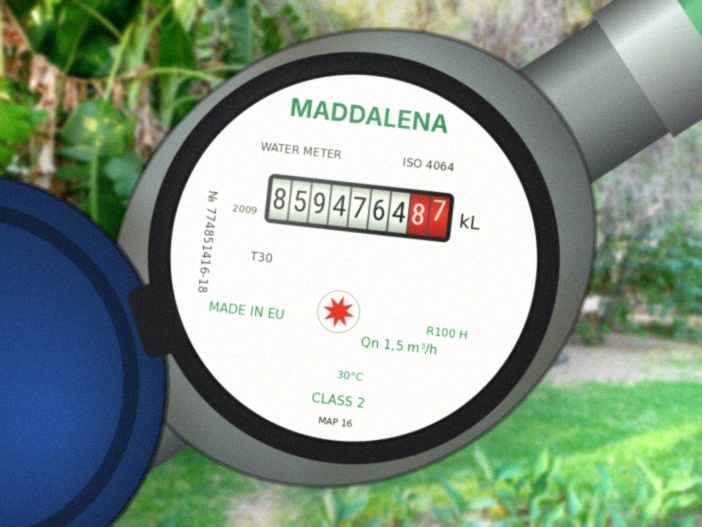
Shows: 8594764.87 kL
